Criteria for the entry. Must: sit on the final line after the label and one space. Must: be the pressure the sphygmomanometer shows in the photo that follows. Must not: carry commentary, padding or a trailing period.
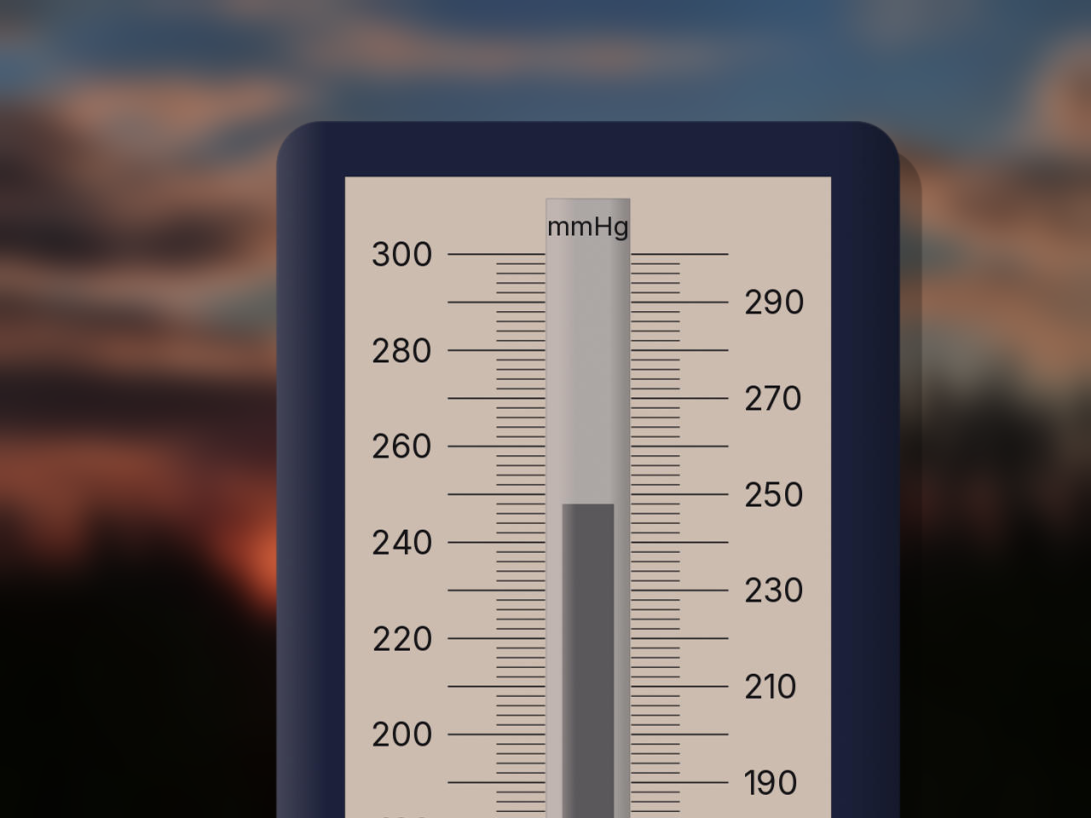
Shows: 248 mmHg
